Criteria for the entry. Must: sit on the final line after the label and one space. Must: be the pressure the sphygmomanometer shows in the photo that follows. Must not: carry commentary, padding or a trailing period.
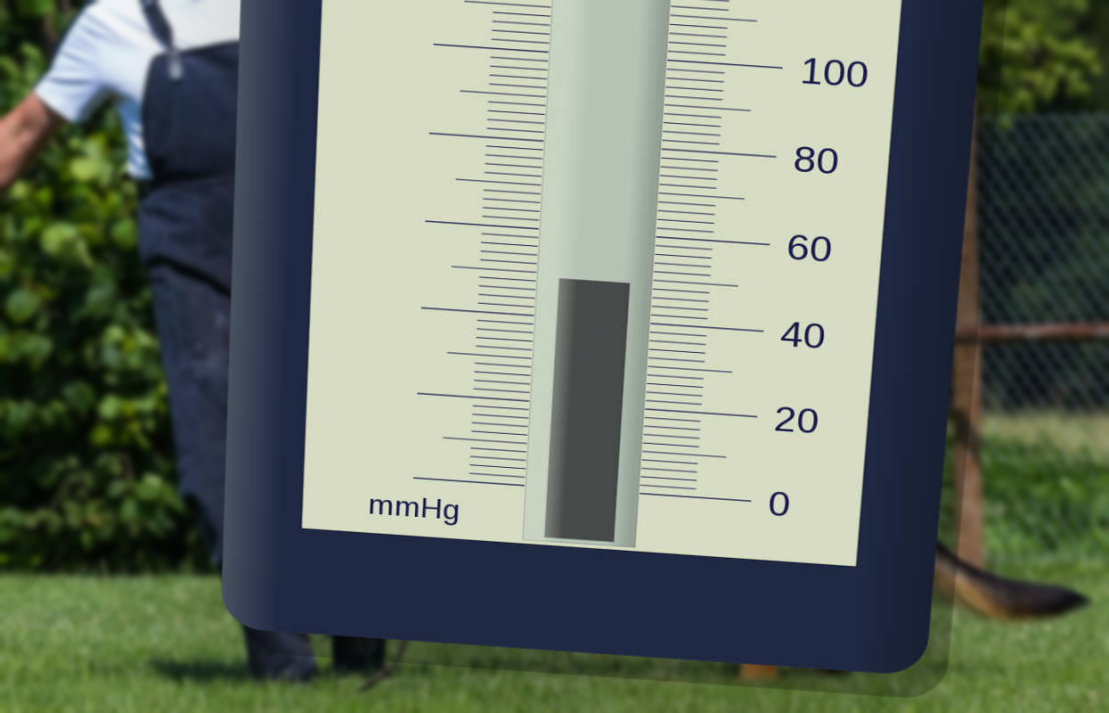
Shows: 49 mmHg
